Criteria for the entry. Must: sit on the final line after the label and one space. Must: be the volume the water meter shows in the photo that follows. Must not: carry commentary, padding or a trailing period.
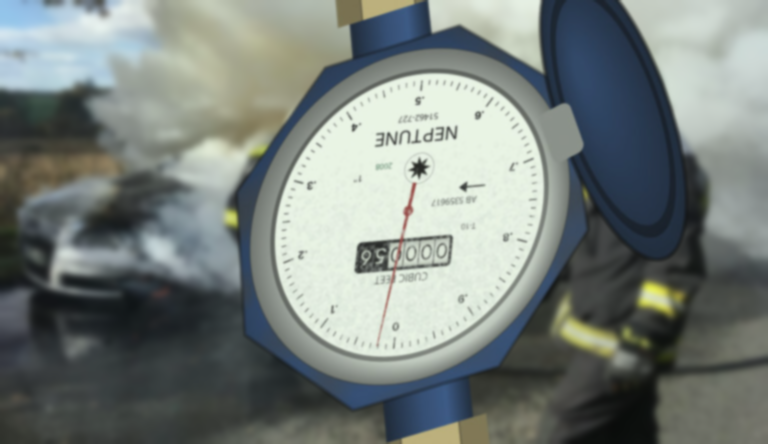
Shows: 56.02 ft³
